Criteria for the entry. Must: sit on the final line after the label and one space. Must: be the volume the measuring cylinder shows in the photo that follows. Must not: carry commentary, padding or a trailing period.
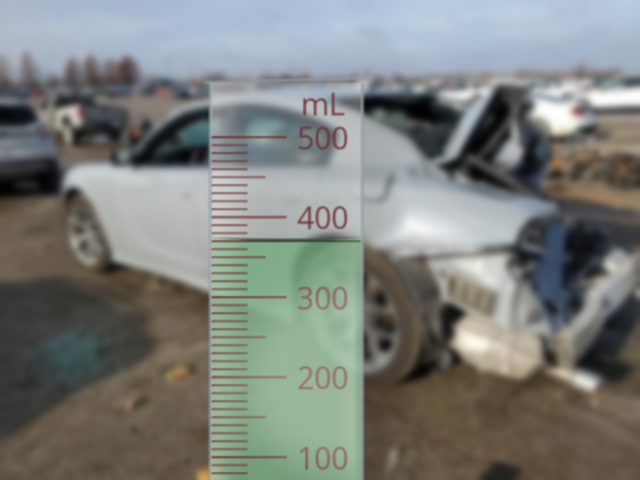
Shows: 370 mL
